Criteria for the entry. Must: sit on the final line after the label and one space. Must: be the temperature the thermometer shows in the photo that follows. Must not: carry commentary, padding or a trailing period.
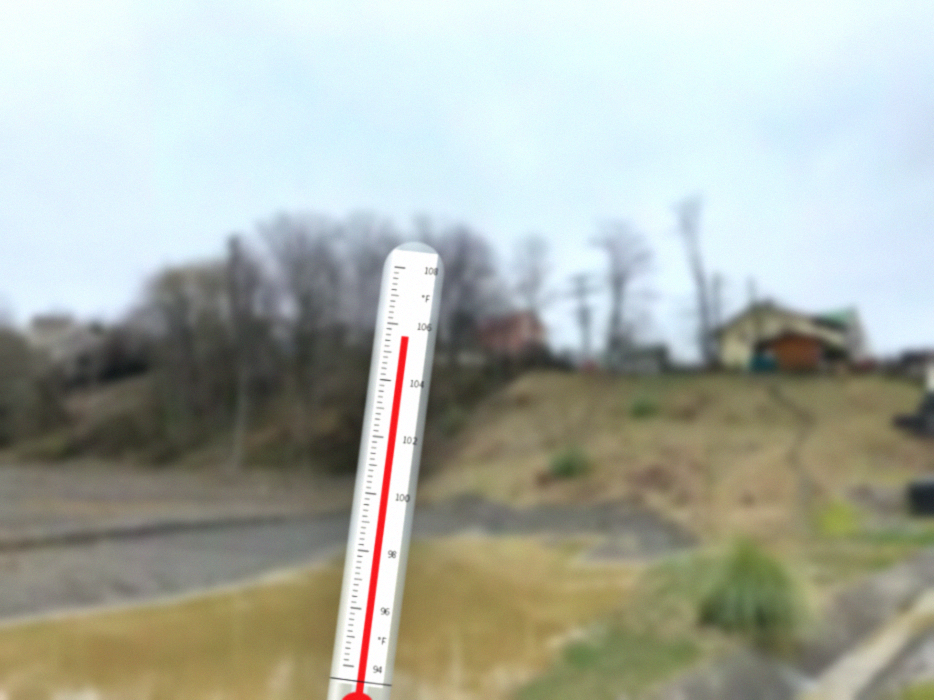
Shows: 105.6 °F
